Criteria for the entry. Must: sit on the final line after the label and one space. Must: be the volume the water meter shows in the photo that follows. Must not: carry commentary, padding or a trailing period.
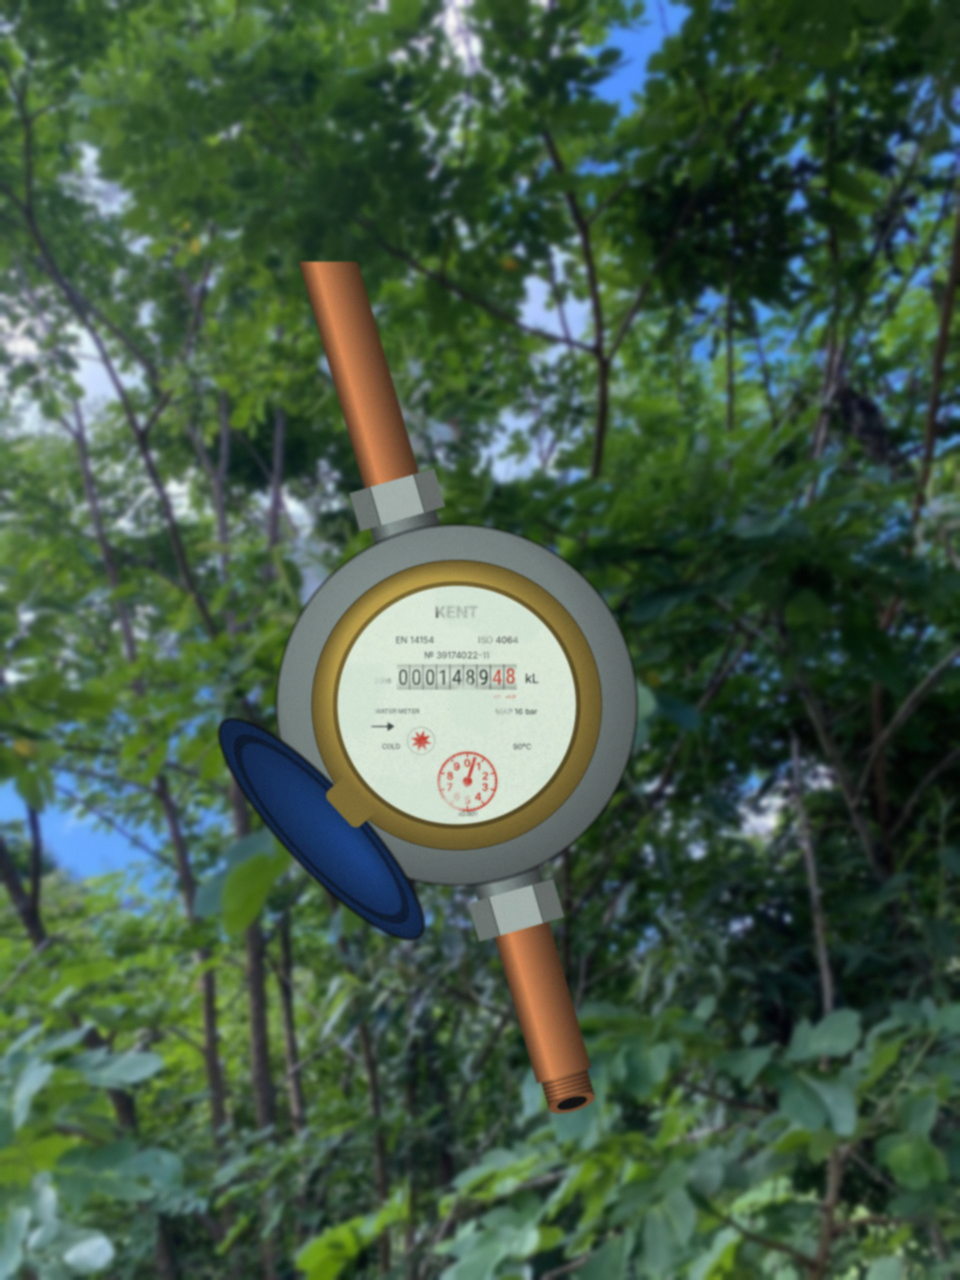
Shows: 1489.480 kL
